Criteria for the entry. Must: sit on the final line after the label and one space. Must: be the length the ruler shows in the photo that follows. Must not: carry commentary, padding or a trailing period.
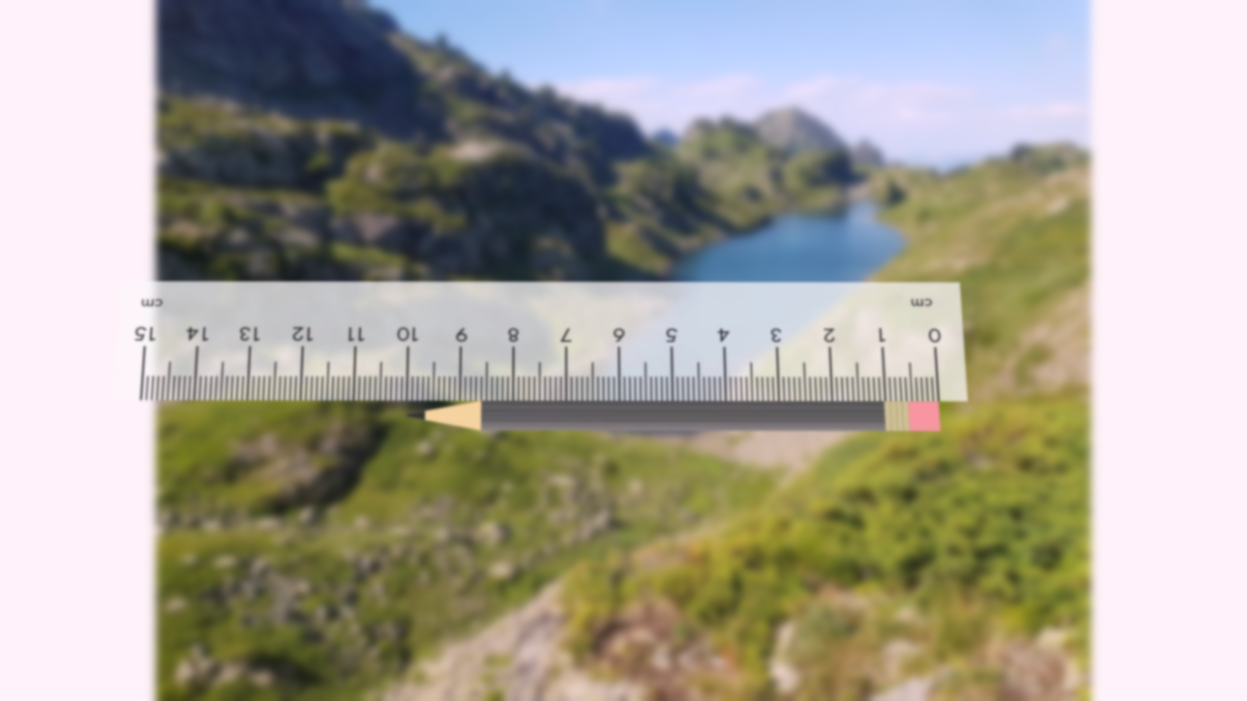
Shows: 10 cm
